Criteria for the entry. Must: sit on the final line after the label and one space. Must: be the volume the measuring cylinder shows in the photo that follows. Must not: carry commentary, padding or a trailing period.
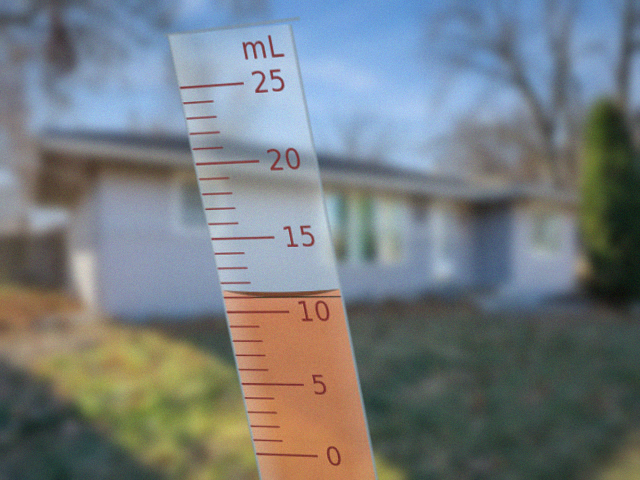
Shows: 11 mL
